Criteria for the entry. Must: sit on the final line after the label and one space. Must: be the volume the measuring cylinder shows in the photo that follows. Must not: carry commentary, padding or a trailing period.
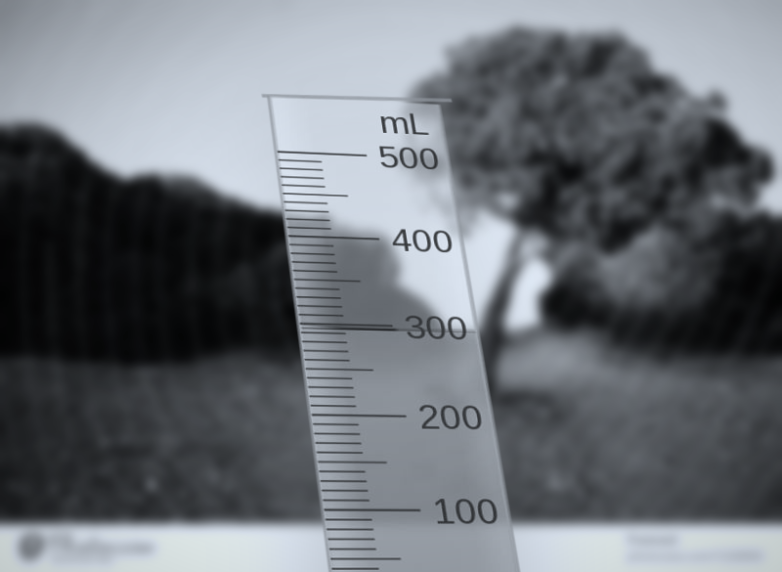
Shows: 295 mL
